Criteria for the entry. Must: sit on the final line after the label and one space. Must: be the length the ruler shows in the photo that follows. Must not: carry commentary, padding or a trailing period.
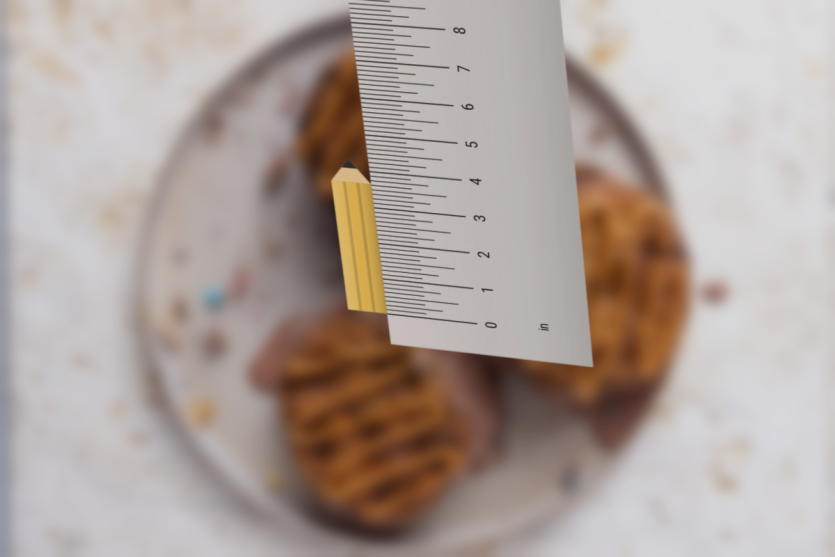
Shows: 4.25 in
